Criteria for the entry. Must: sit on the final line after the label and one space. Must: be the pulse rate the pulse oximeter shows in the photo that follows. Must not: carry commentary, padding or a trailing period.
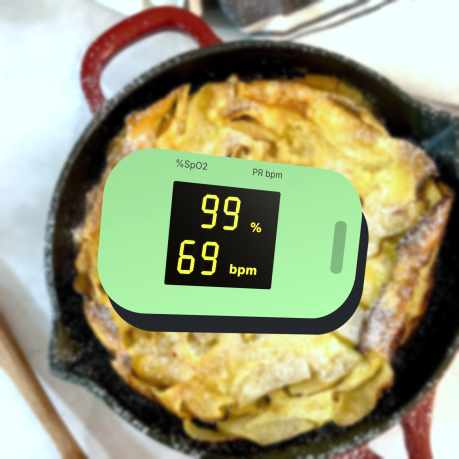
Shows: 69 bpm
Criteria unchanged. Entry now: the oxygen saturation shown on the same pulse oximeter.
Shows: 99 %
